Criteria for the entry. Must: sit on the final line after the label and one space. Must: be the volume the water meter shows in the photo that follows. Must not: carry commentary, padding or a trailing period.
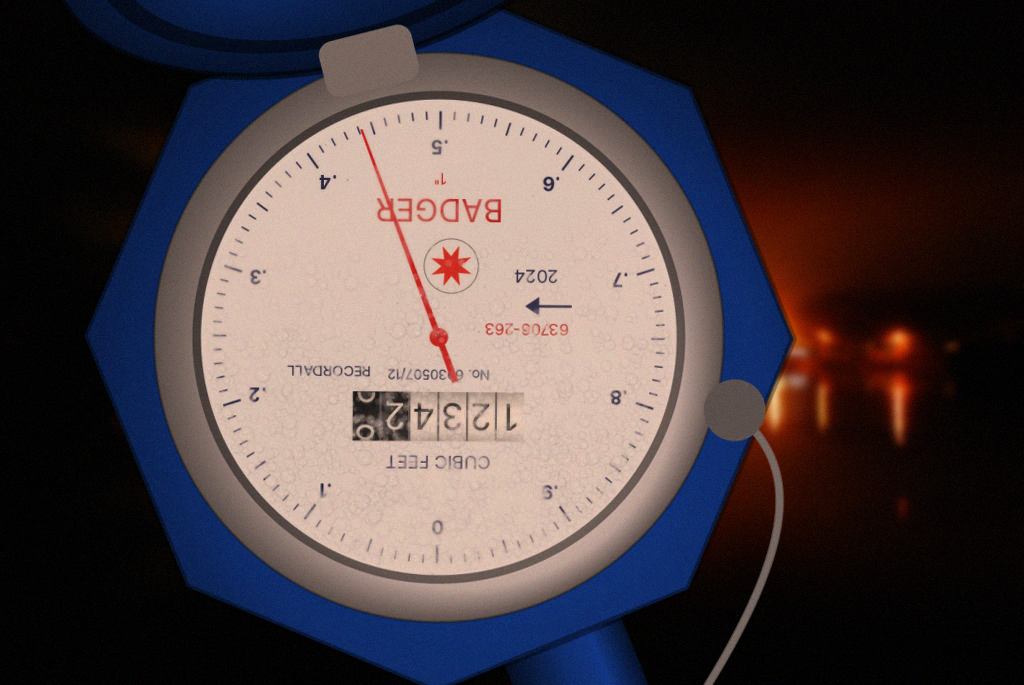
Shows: 123428.44 ft³
